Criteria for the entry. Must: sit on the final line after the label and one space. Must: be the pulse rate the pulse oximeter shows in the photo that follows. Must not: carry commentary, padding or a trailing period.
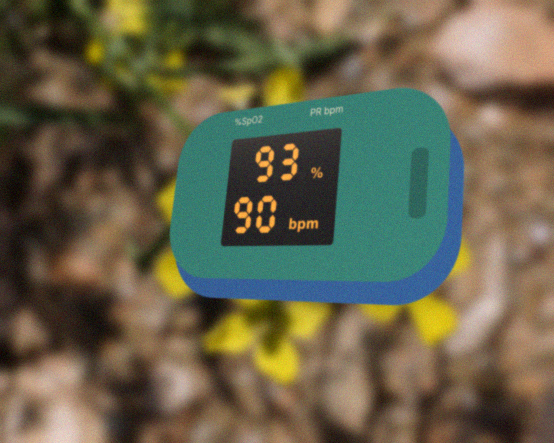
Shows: 90 bpm
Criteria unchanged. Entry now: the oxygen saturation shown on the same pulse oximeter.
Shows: 93 %
